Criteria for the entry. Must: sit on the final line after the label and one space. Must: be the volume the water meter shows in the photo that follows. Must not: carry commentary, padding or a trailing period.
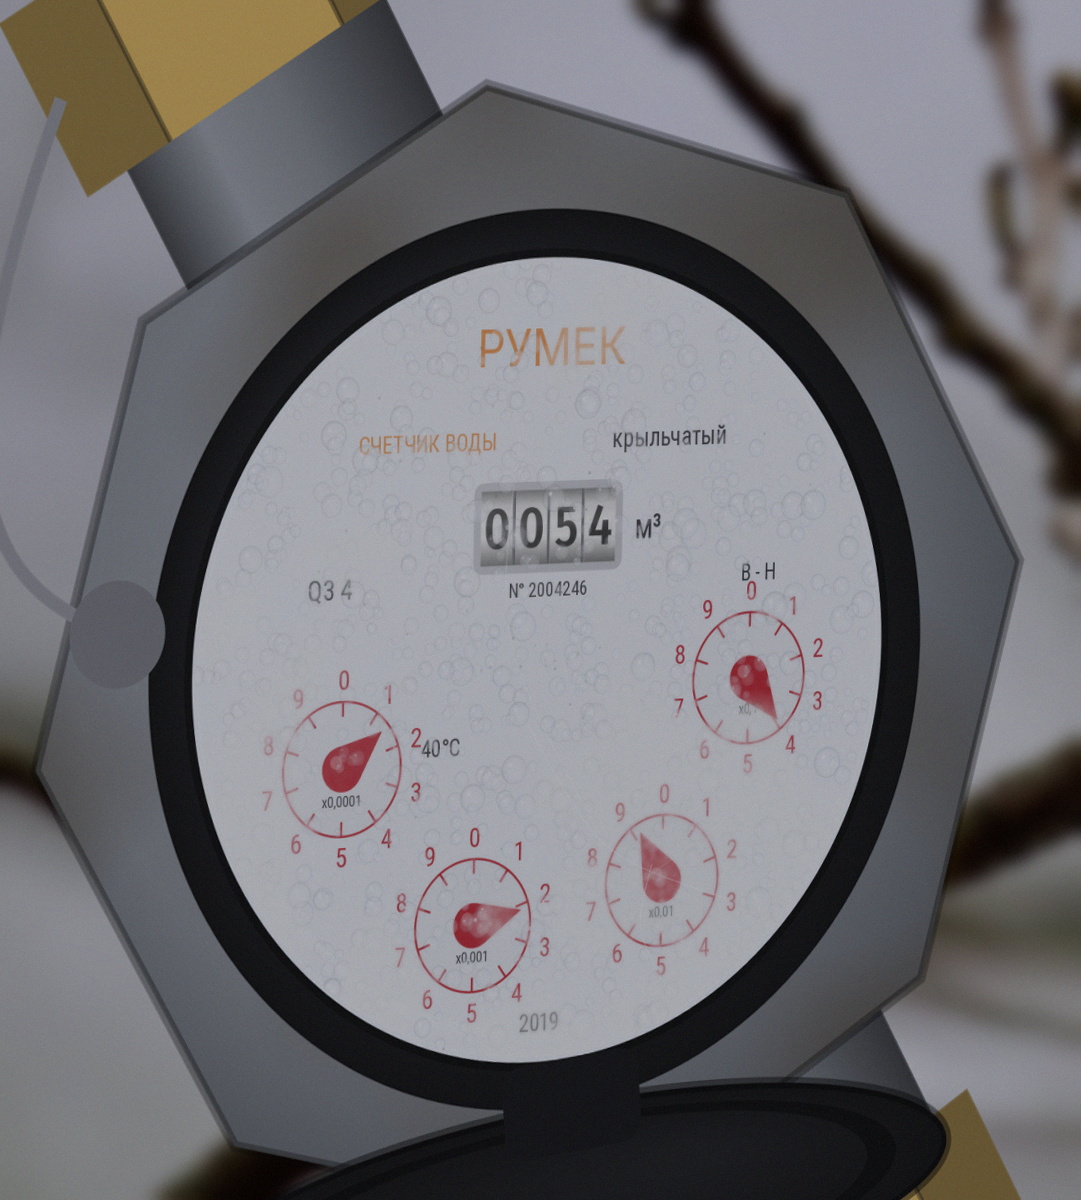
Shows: 54.3921 m³
